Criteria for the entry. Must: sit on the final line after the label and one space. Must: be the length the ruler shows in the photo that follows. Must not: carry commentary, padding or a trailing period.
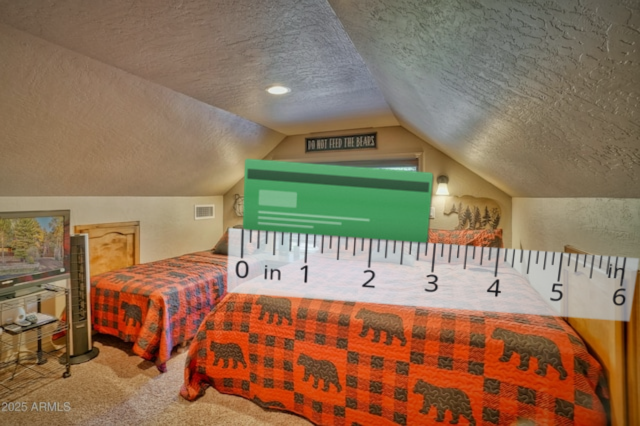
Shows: 2.875 in
